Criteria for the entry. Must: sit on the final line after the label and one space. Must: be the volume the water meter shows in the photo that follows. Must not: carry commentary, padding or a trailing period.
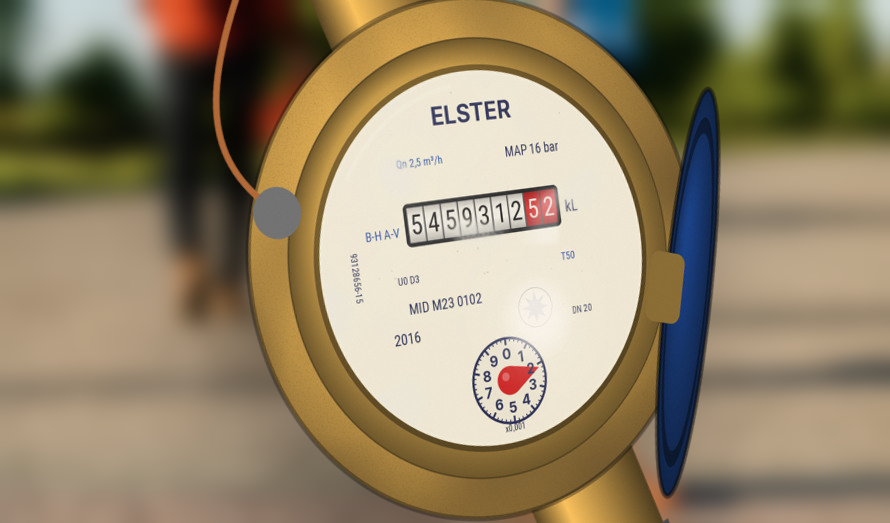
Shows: 5459312.522 kL
